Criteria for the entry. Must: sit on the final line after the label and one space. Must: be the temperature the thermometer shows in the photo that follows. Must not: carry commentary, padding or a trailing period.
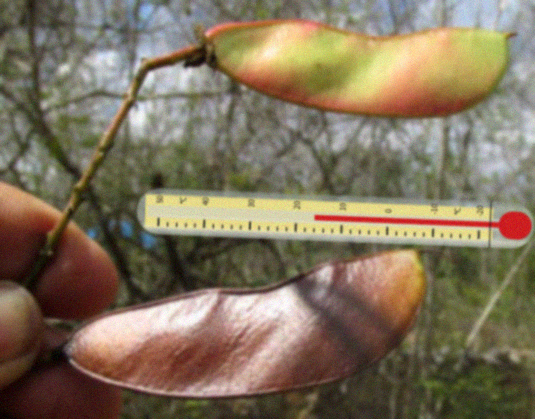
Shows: 16 °C
